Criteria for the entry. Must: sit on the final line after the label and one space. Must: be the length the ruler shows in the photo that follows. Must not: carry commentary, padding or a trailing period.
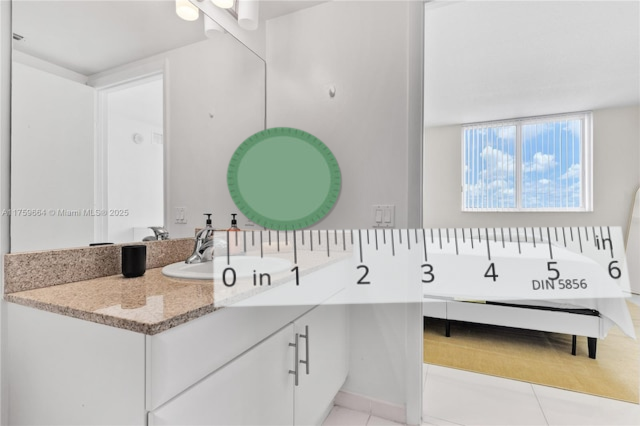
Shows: 1.75 in
